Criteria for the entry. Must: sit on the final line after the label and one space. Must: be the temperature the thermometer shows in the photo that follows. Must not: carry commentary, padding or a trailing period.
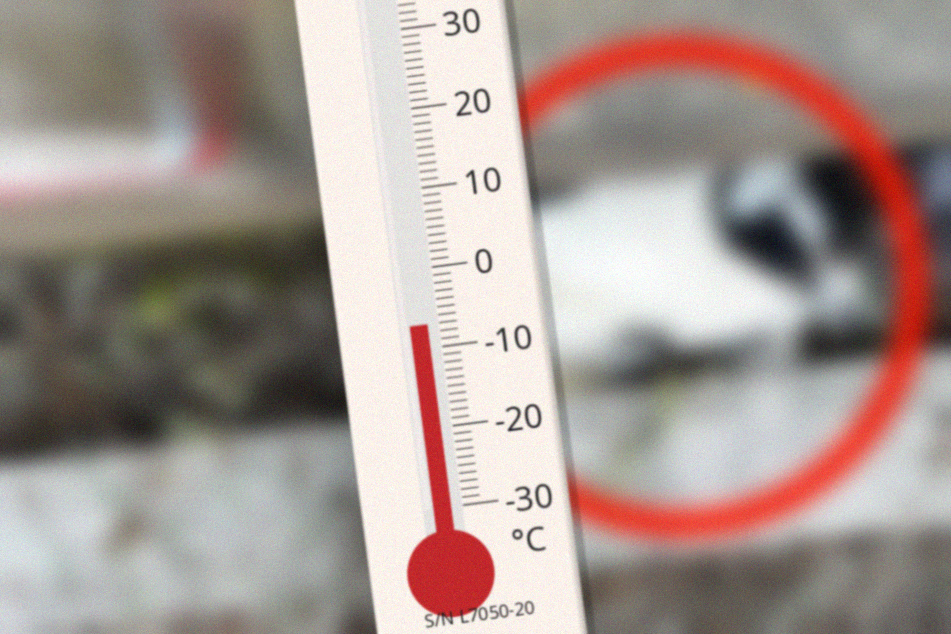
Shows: -7 °C
